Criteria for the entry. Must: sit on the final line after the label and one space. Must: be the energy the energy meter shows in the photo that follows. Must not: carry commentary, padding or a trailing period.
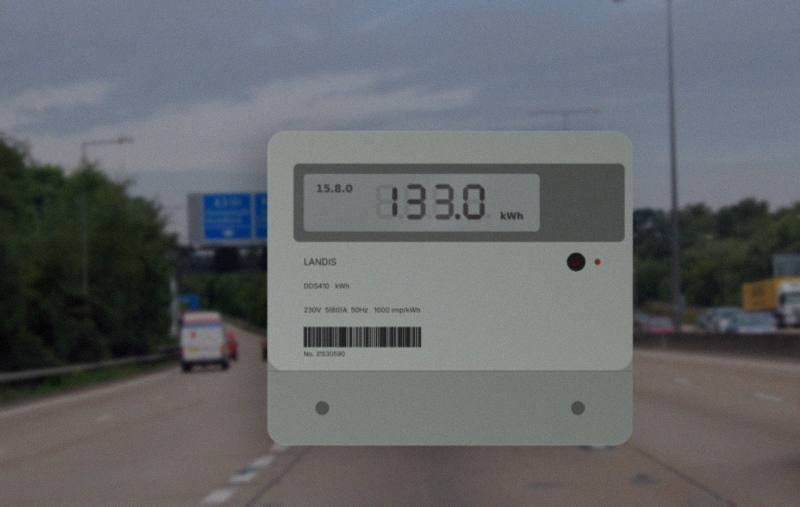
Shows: 133.0 kWh
